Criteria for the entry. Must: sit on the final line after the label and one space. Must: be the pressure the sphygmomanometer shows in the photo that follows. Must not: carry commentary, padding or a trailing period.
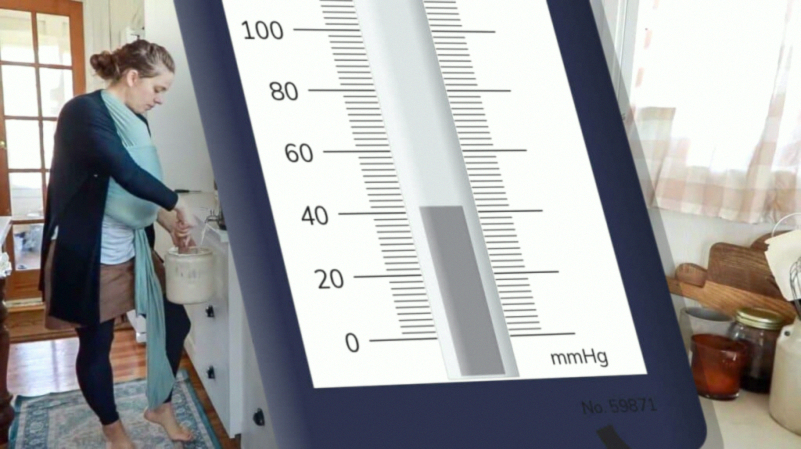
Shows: 42 mmHg
